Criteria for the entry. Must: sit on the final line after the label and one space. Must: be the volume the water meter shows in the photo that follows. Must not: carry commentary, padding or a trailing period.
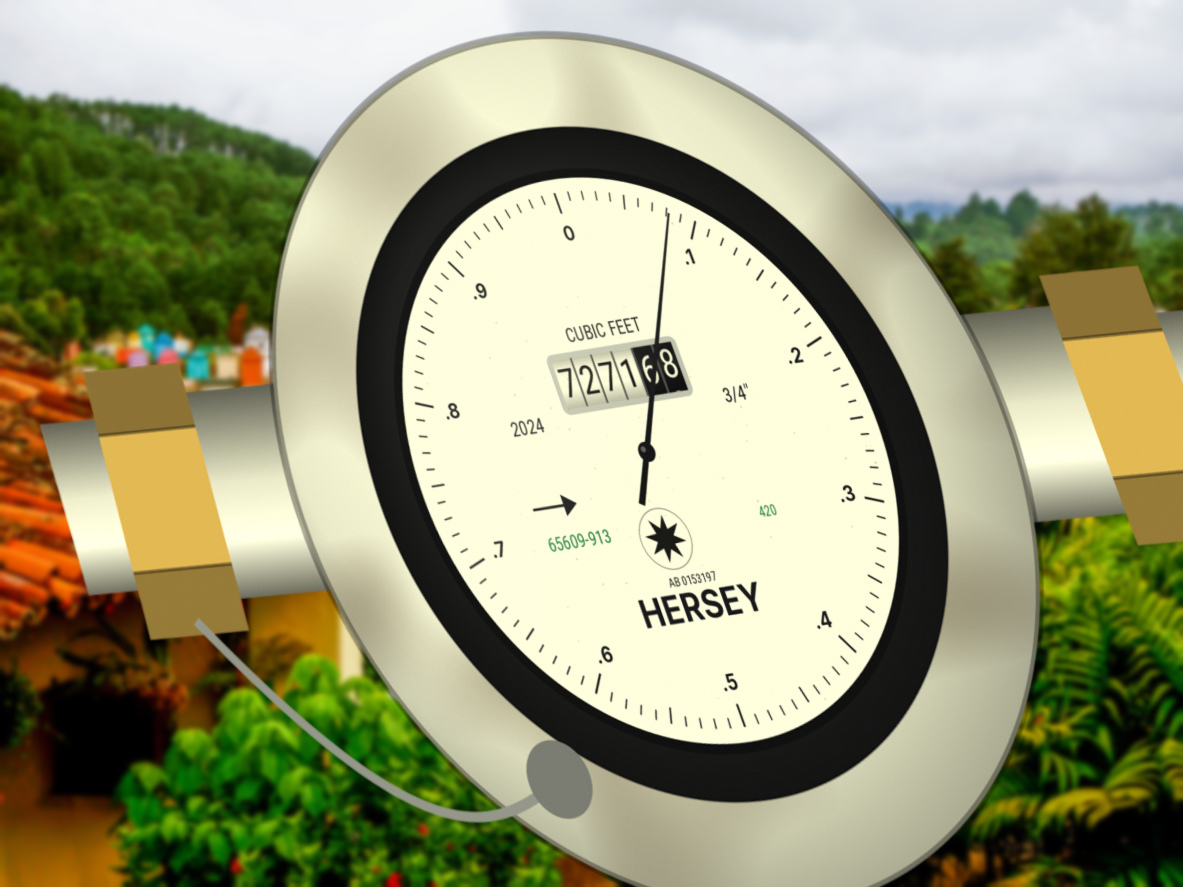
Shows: 727168.08 ft³
